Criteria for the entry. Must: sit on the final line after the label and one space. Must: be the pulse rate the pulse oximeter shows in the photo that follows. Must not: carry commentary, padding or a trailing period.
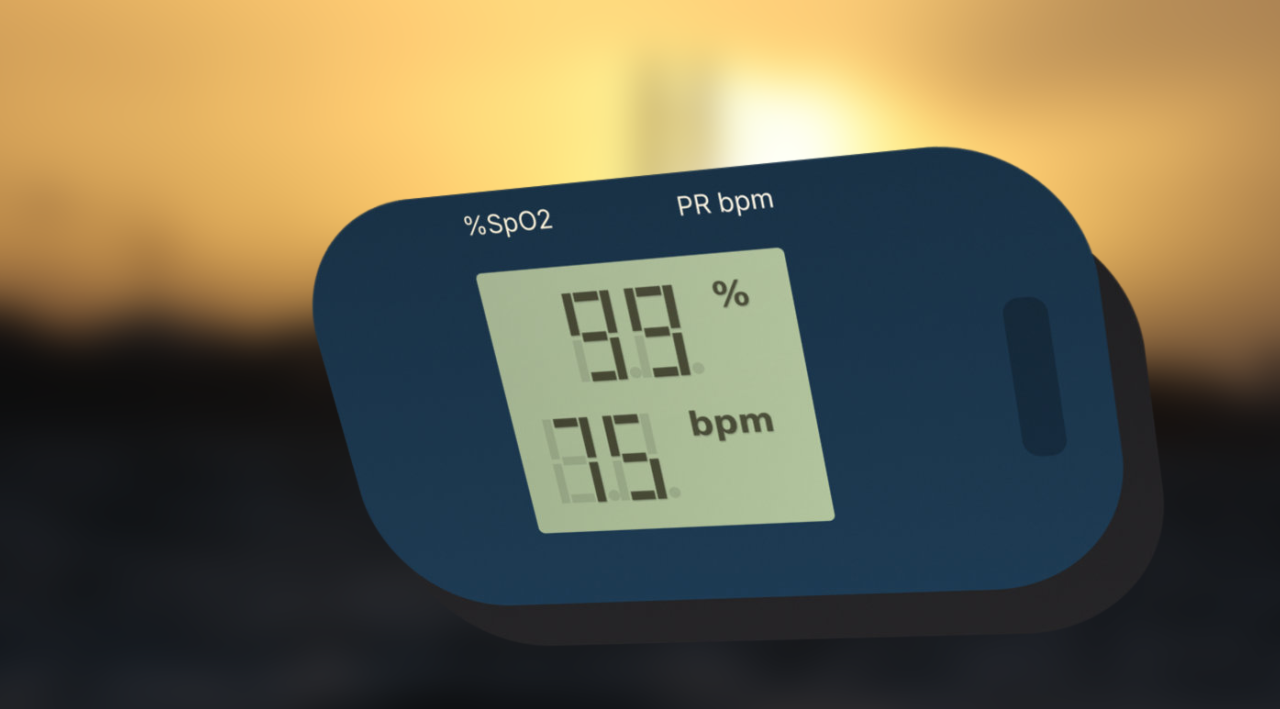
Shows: 75 bpm
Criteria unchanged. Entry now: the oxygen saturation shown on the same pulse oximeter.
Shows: 99 %
